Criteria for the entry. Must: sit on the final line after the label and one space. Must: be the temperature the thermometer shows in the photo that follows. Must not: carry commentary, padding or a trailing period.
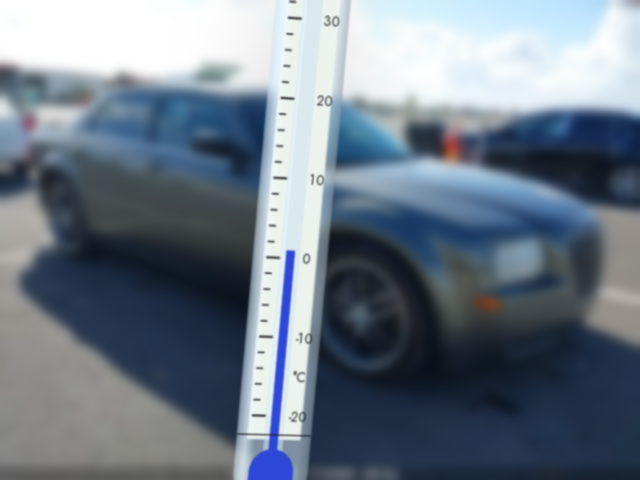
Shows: 1 °C
